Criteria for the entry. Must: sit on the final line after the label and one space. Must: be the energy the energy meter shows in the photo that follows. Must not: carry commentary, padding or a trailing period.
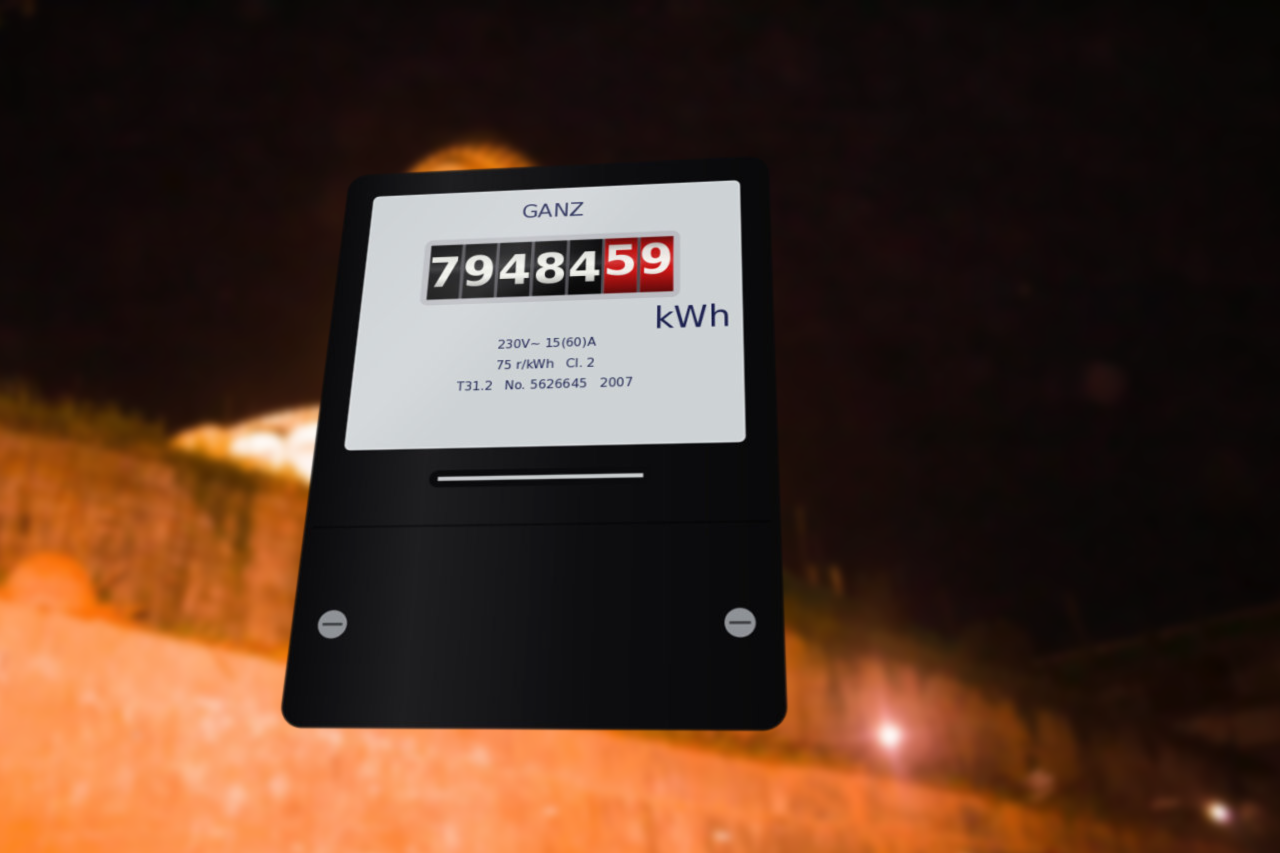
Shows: 79484.59 kWh
